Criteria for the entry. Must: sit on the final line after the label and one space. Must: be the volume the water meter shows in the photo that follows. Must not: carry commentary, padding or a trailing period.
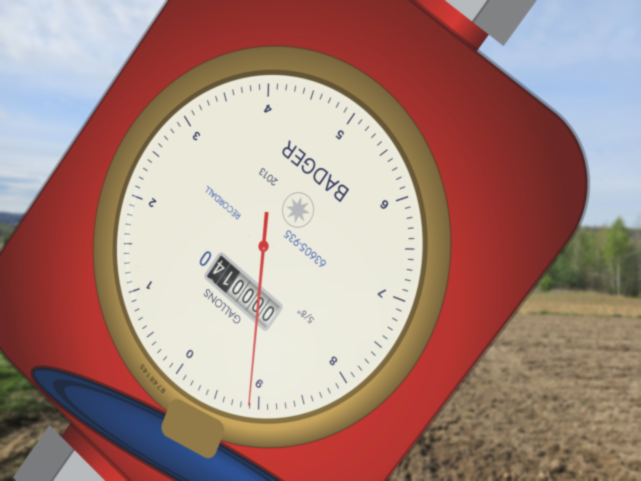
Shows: 139.1 gal
